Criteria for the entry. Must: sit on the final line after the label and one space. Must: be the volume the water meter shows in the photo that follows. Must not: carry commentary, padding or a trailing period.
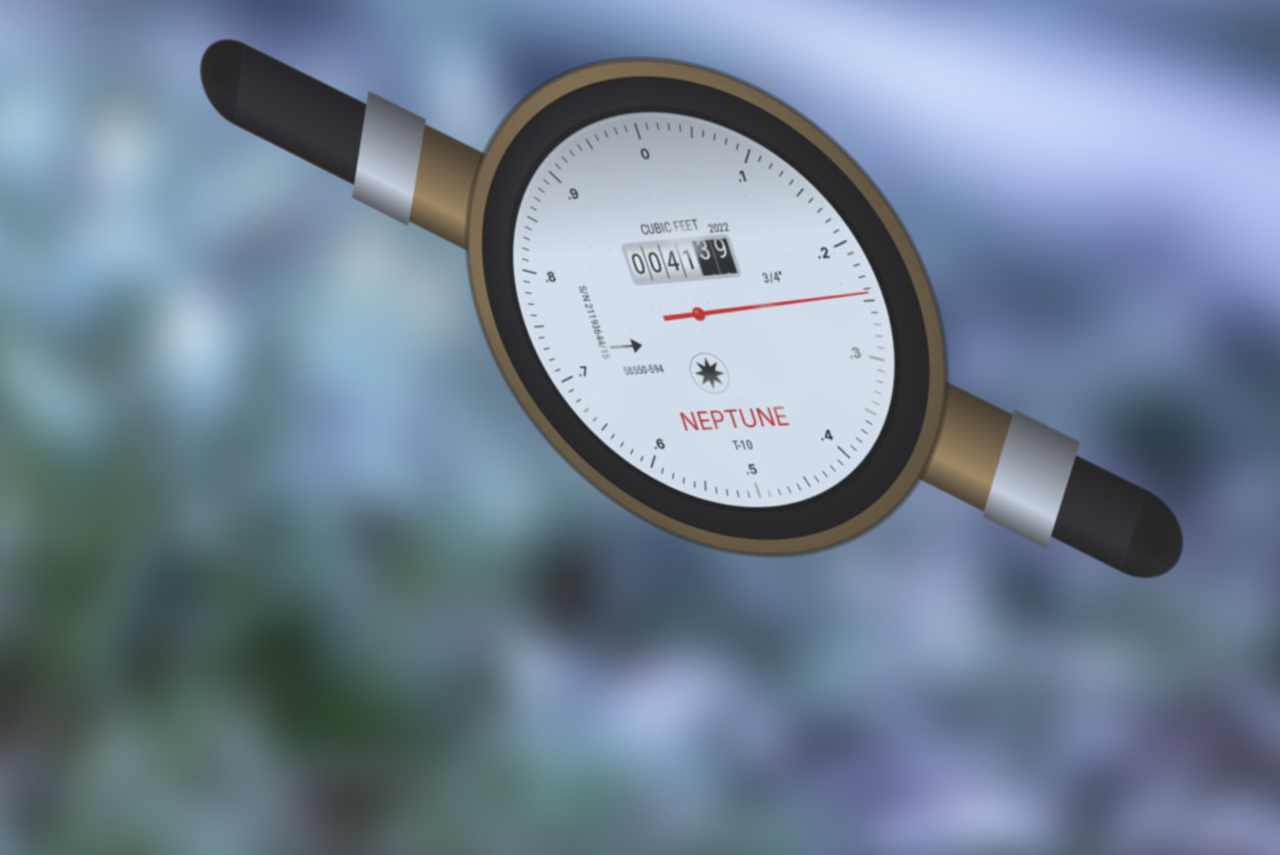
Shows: 4139.24 ft³
